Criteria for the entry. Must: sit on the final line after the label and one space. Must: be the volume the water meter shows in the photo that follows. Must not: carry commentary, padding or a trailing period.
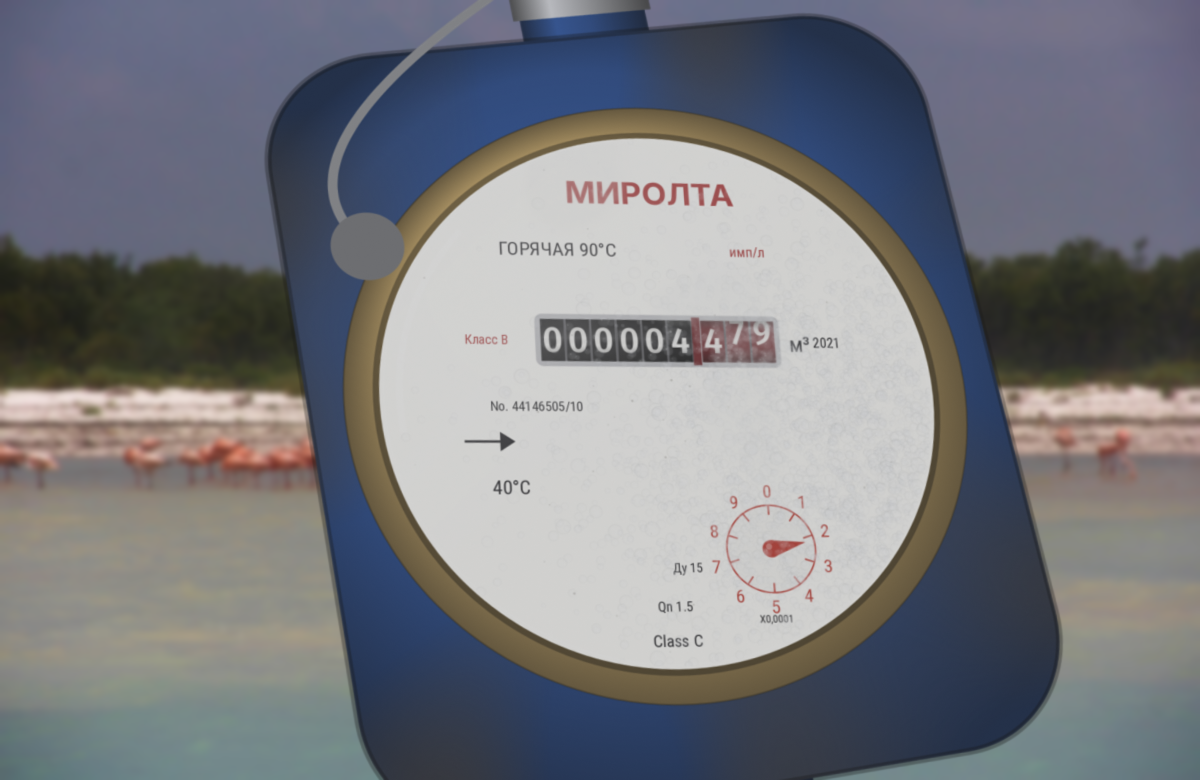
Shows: 4.4792 m³
